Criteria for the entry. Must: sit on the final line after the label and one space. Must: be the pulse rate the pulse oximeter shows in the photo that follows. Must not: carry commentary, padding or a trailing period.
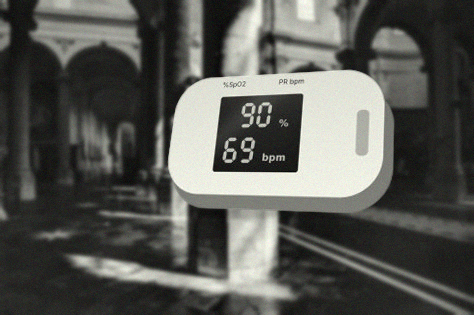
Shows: 69 bpm
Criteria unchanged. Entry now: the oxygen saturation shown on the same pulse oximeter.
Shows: 90 %
